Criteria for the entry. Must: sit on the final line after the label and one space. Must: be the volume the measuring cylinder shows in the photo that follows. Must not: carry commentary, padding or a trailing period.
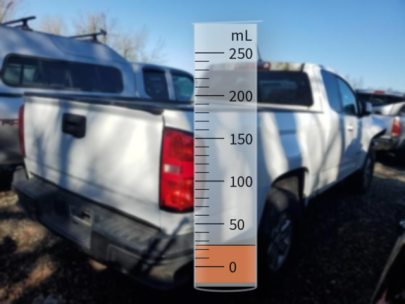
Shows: 25 mL
